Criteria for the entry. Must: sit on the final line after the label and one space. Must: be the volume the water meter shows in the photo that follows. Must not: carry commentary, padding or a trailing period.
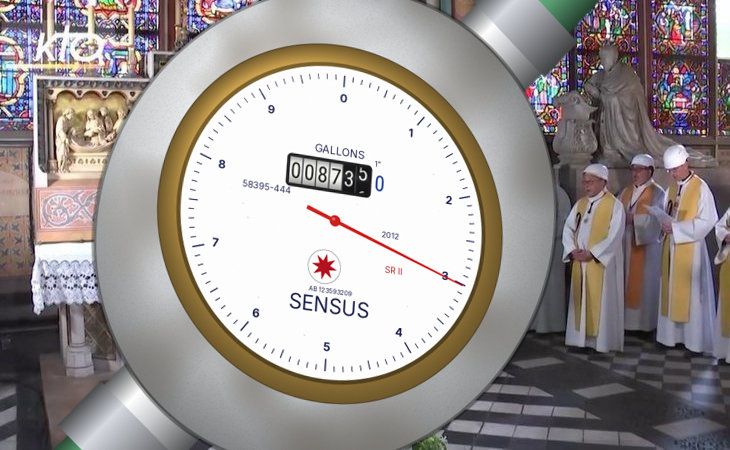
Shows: 87353.0 gal
